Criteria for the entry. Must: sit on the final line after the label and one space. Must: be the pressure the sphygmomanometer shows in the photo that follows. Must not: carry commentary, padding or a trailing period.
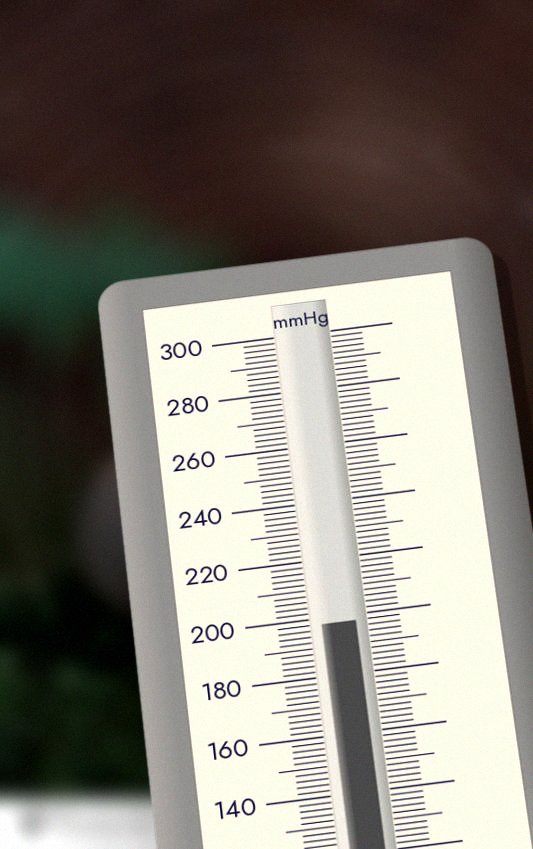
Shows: 198 mmHg
